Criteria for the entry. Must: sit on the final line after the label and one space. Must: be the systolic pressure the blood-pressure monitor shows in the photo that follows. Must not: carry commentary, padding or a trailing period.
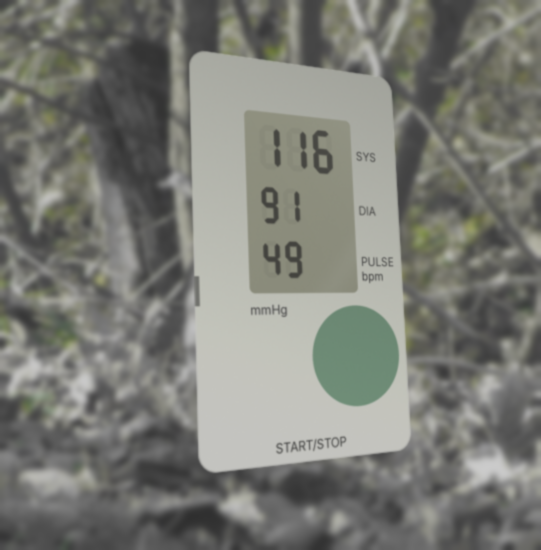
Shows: 116 mmHg
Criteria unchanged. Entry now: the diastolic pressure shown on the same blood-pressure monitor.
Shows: 91 mmHg
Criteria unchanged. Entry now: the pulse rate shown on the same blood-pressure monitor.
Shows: 49 bpm
